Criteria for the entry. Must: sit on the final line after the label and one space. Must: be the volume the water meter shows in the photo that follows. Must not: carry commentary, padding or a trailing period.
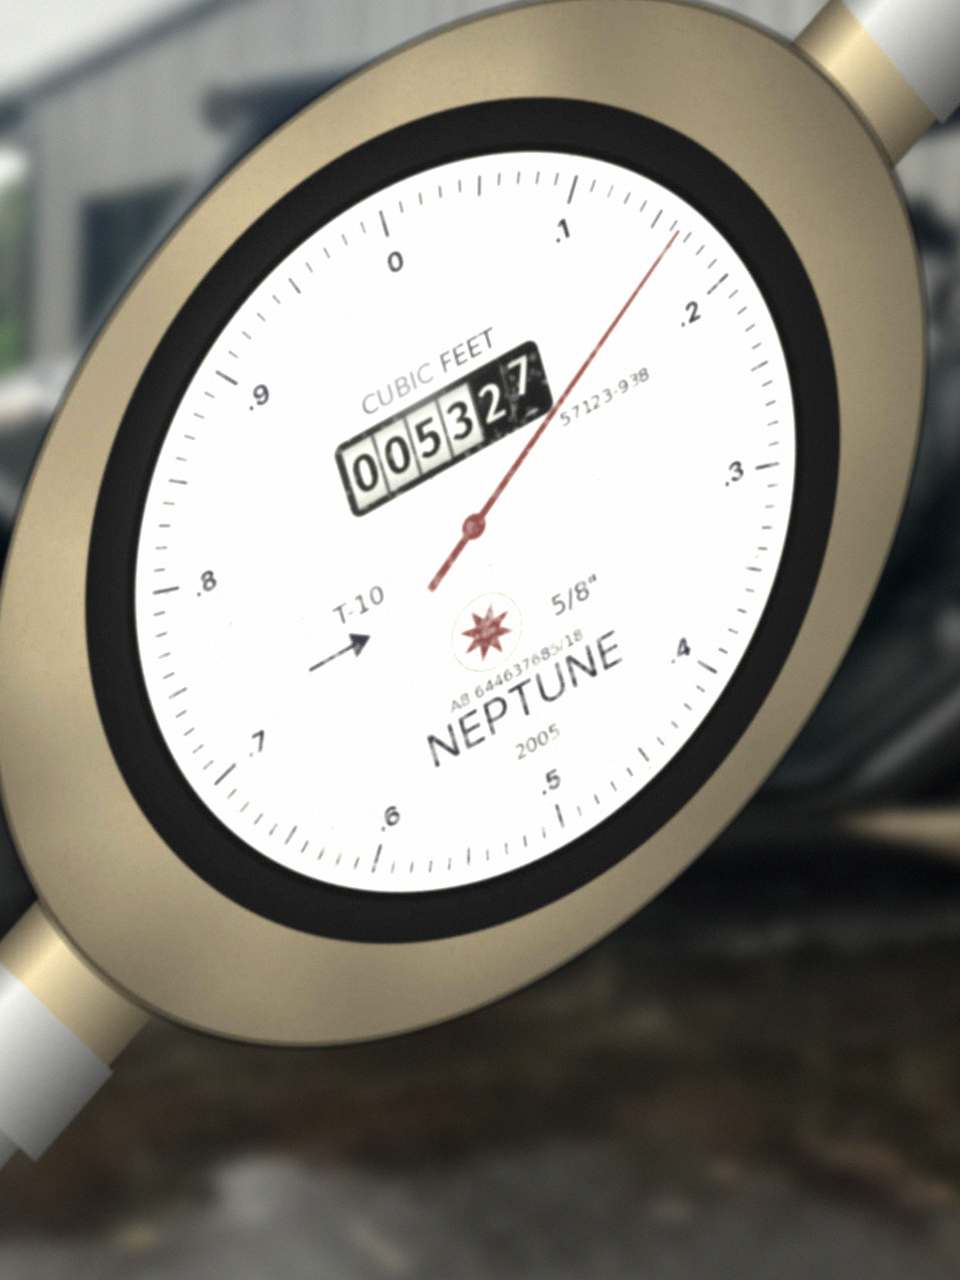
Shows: 5327.16 ft³
